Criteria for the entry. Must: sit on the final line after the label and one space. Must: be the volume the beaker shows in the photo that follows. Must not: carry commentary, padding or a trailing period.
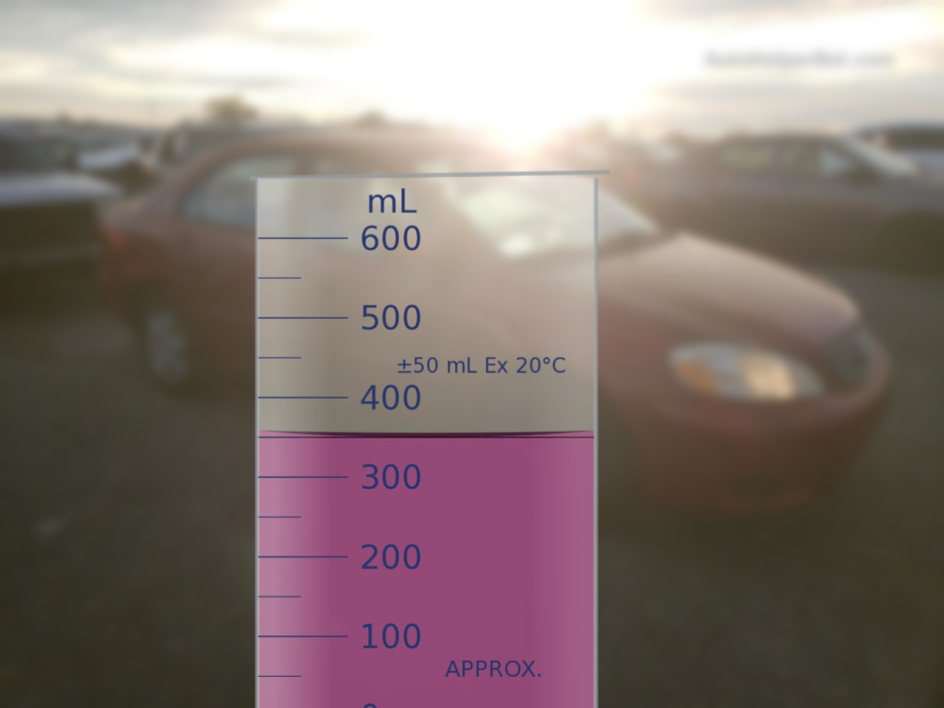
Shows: 350 mL
